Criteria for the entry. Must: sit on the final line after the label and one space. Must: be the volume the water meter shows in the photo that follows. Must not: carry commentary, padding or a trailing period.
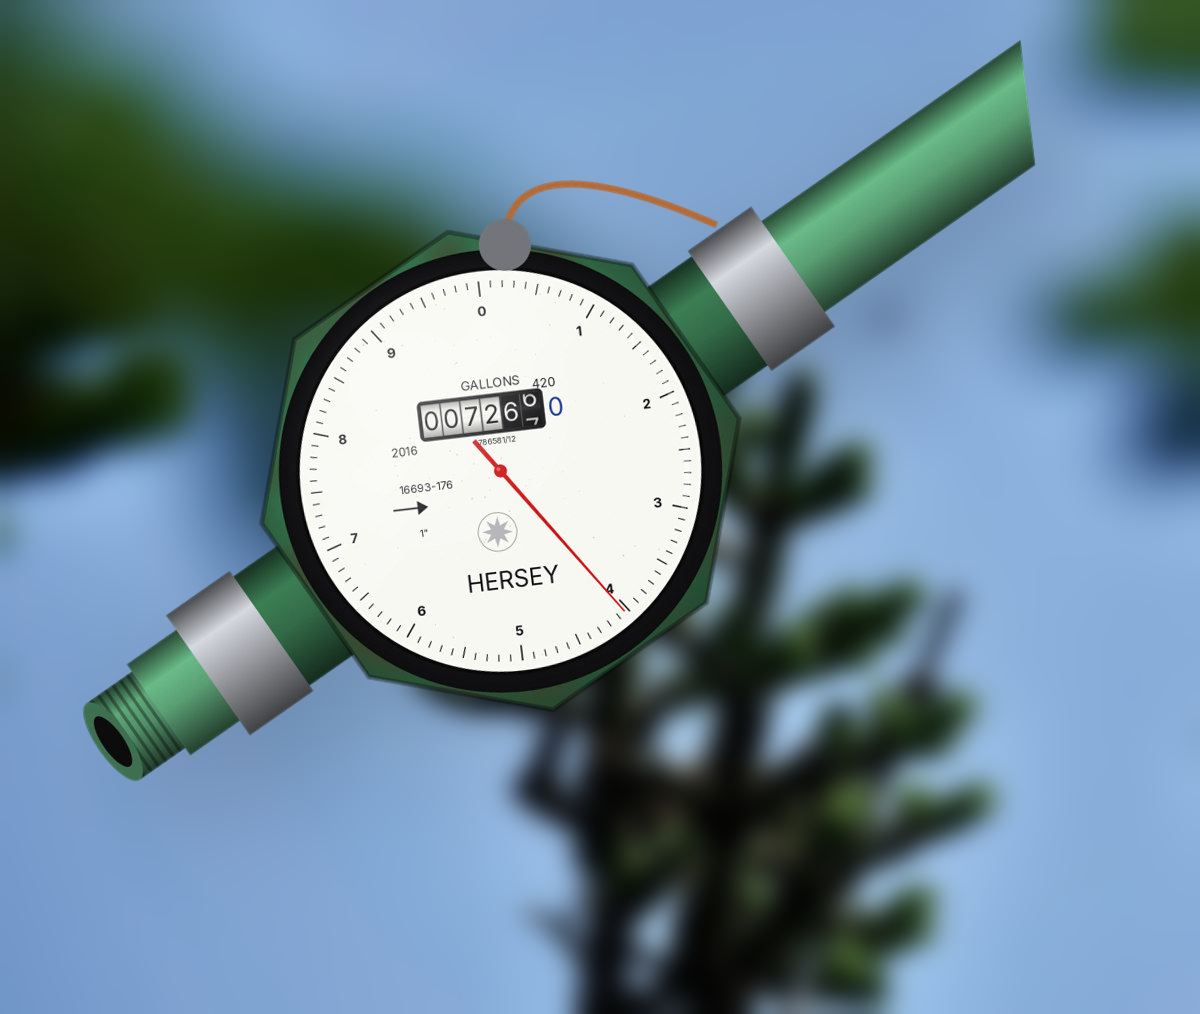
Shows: 72664.0 gal
